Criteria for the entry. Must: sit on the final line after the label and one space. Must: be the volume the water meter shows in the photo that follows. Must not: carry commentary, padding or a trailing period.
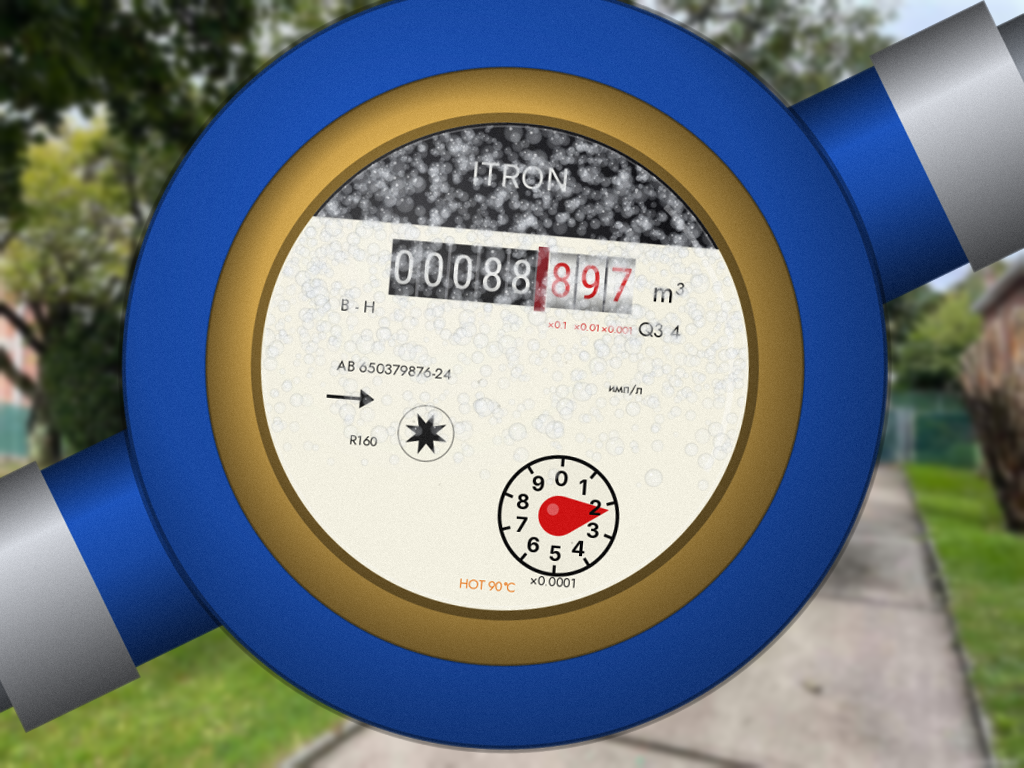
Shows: 88.8972 m³
